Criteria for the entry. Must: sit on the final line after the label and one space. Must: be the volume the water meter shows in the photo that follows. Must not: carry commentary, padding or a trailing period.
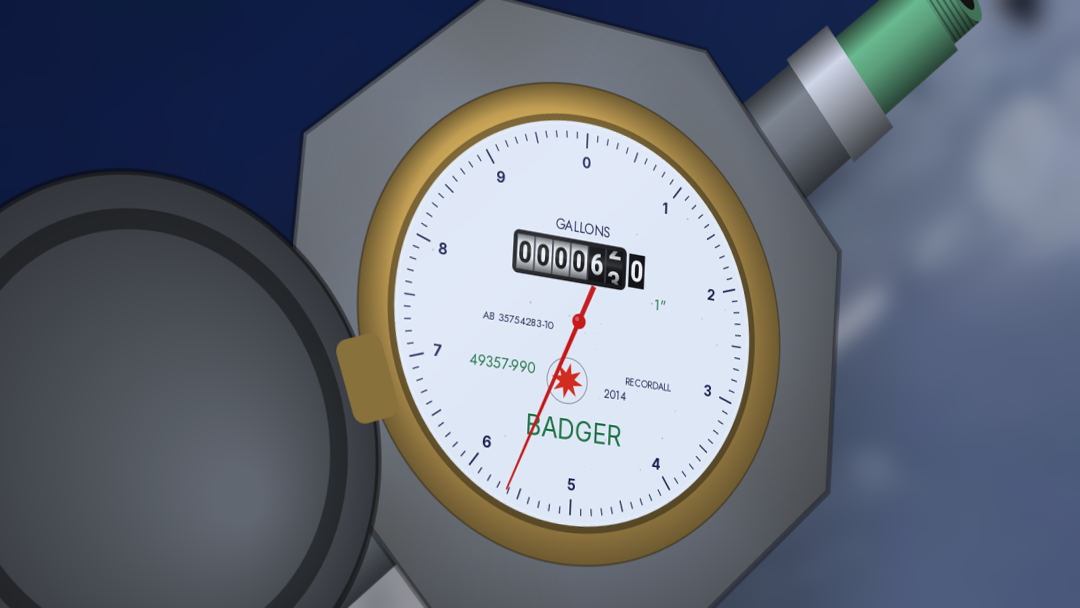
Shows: 625.6 gal
